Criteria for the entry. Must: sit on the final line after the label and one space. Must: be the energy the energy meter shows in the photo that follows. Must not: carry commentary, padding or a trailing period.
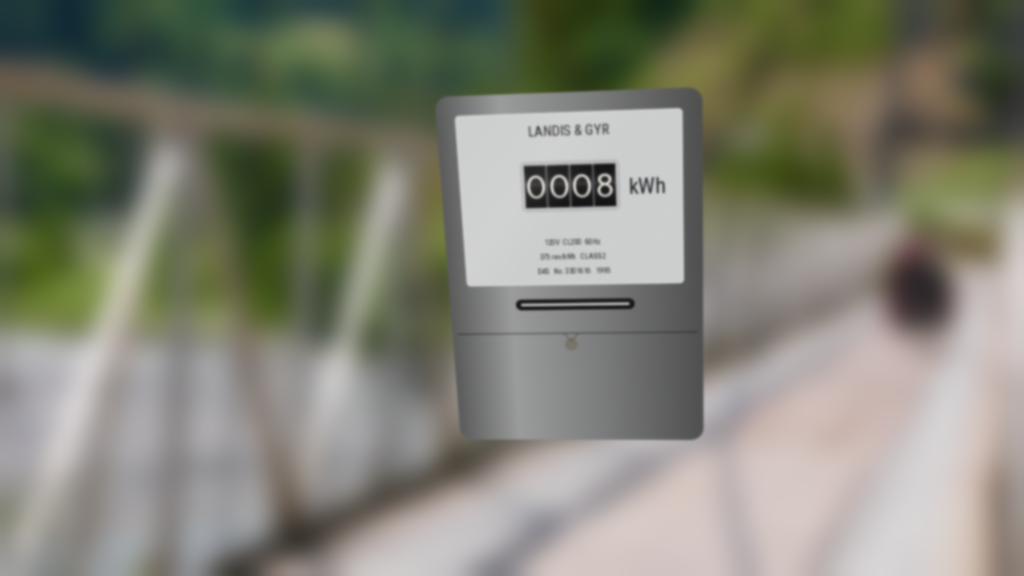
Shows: 8 kWh
